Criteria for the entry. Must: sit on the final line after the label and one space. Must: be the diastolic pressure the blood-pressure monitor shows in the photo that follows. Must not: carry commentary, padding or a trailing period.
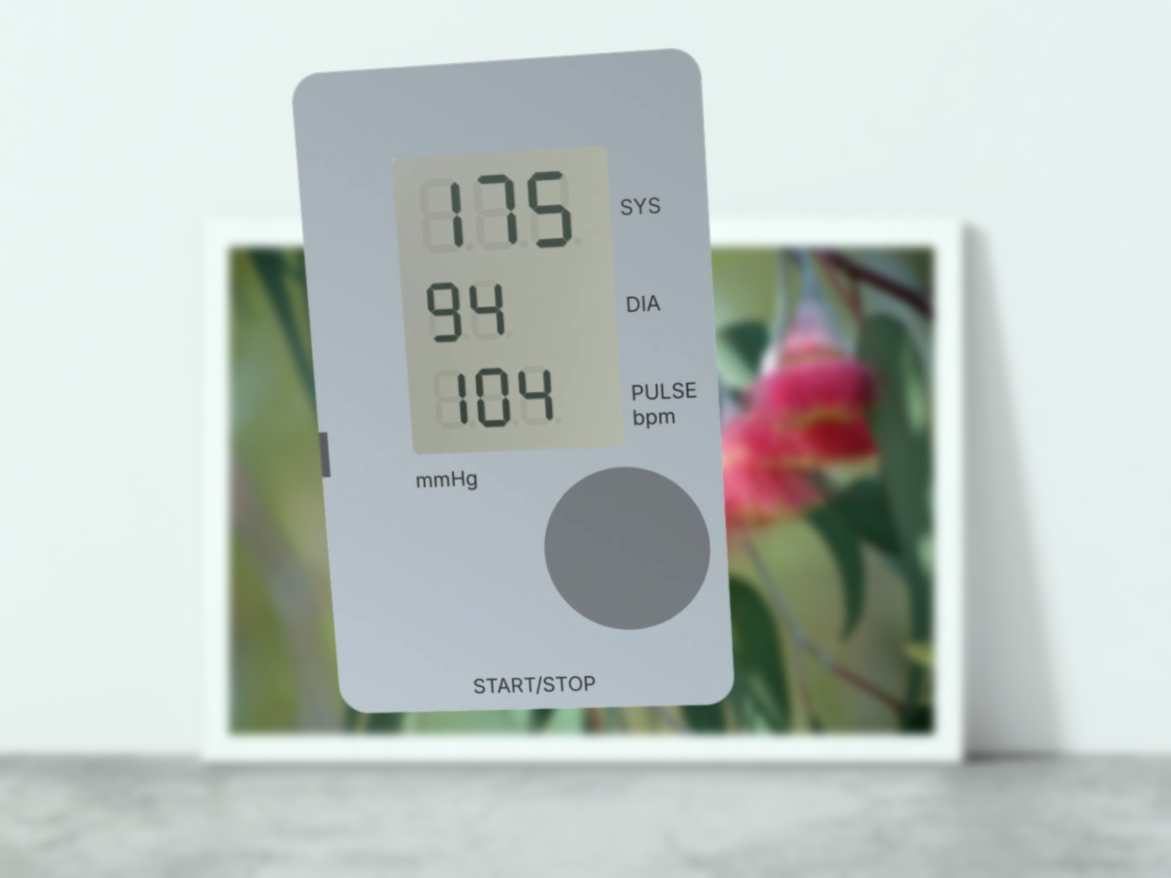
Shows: 94 mmHg
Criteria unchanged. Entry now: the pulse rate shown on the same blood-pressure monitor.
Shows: 104 bpm
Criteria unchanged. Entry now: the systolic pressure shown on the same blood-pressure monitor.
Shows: 175 mmHg
